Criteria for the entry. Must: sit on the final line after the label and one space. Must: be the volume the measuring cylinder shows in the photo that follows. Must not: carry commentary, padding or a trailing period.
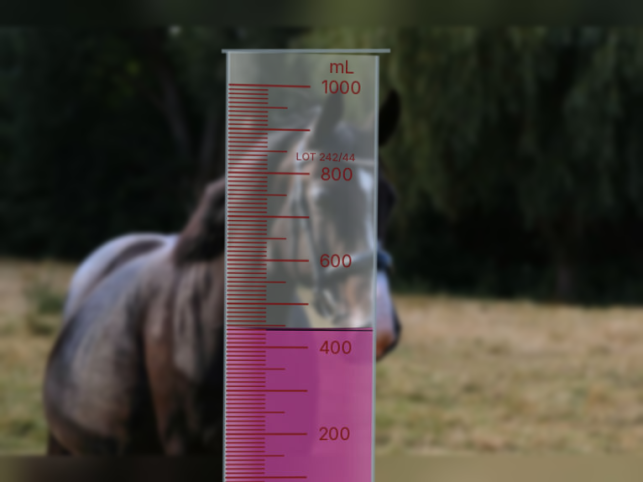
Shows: 440 mL
